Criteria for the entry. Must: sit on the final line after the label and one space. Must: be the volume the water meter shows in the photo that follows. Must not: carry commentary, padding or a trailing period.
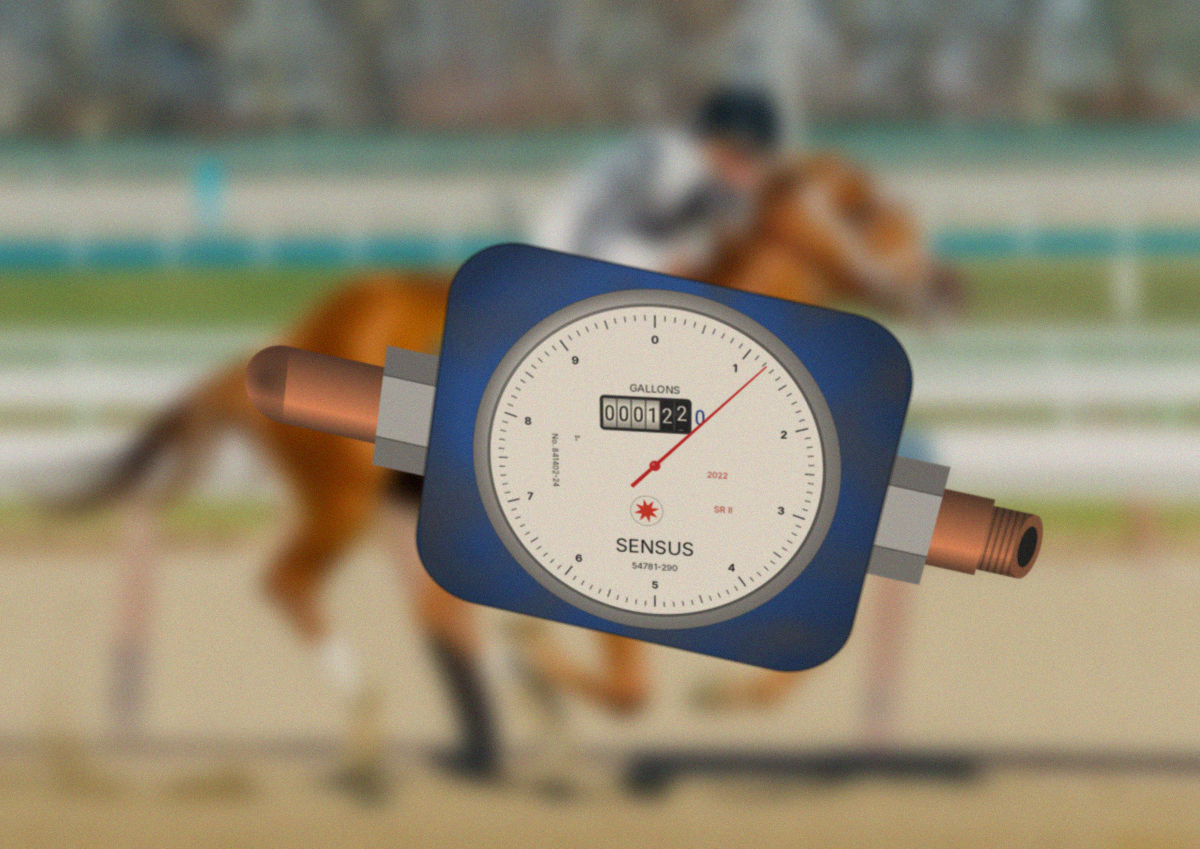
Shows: 1221.2 gal
